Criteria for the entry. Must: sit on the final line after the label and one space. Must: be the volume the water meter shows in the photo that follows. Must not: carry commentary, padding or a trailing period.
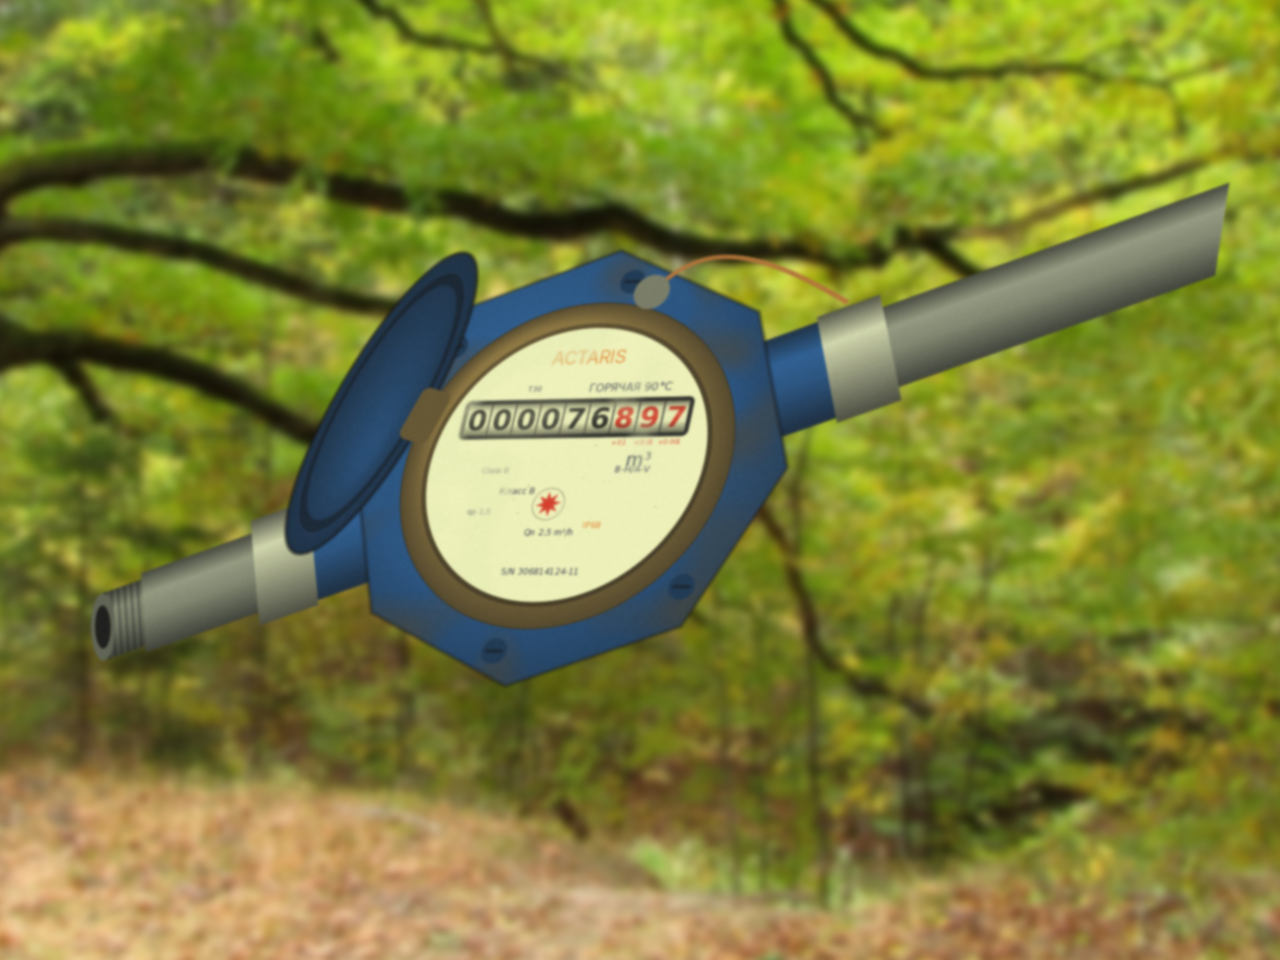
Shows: 76.897 m³
